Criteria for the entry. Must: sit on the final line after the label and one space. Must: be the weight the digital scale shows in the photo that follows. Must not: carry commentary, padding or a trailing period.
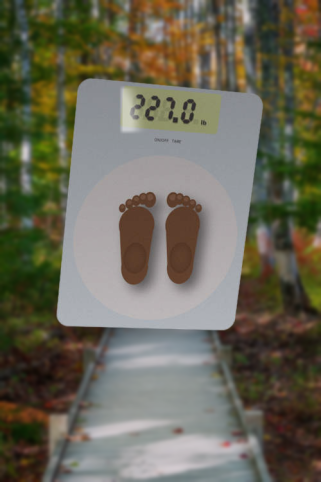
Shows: 227.0 lb
